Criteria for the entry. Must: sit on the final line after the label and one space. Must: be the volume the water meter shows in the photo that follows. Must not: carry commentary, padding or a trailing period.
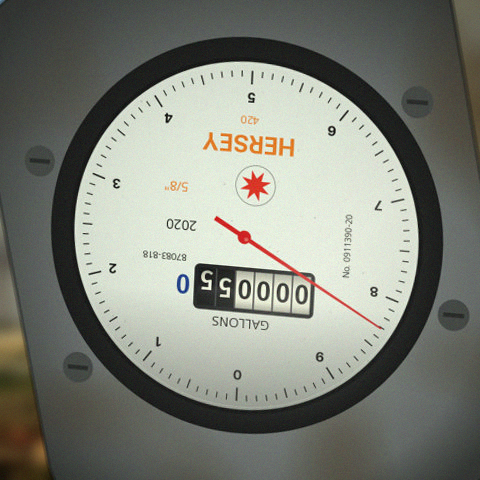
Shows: 548.3 gal
